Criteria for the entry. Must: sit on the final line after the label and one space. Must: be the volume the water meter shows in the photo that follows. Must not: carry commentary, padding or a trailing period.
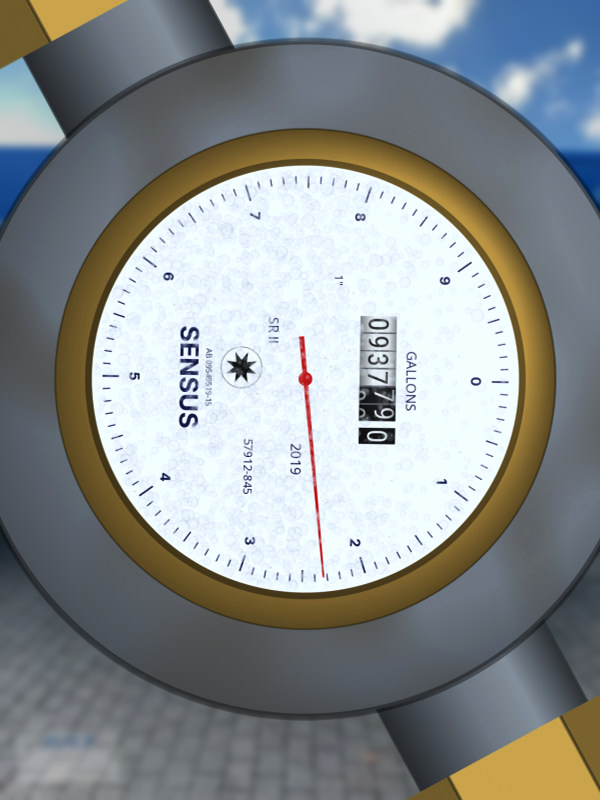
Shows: 937792.3 gal
